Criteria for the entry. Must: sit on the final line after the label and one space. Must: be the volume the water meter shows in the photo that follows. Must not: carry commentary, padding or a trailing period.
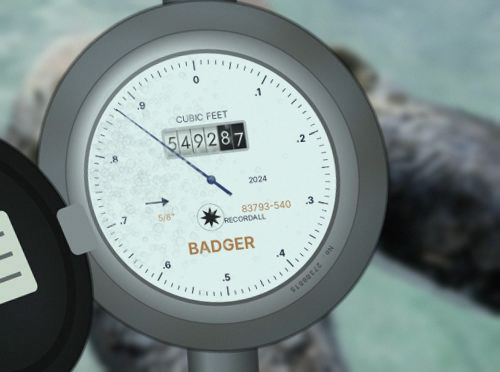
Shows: 549286.87 ft³
